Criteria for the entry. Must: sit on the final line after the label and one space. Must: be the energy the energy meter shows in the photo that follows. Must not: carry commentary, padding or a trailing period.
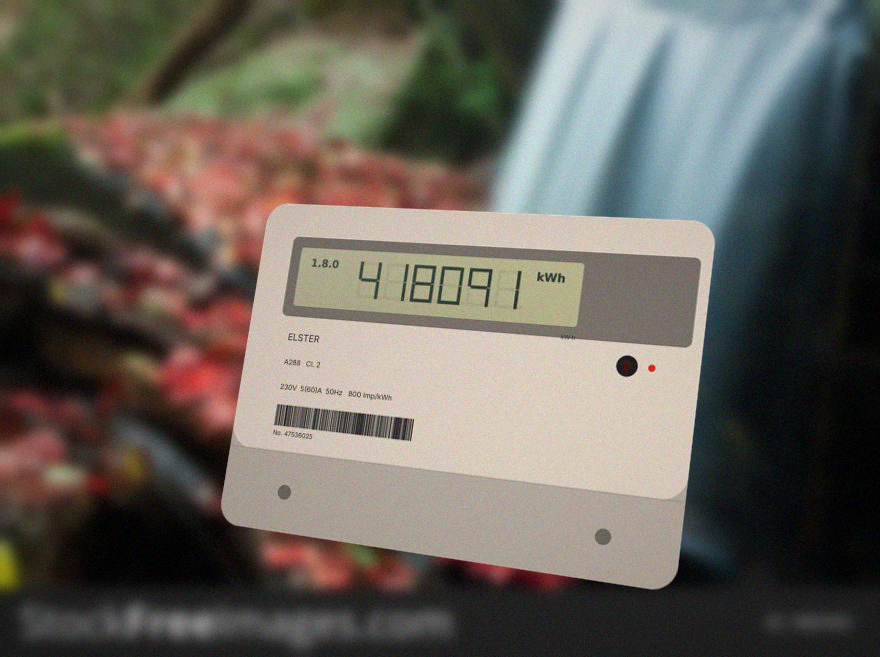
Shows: 418091 kWh
